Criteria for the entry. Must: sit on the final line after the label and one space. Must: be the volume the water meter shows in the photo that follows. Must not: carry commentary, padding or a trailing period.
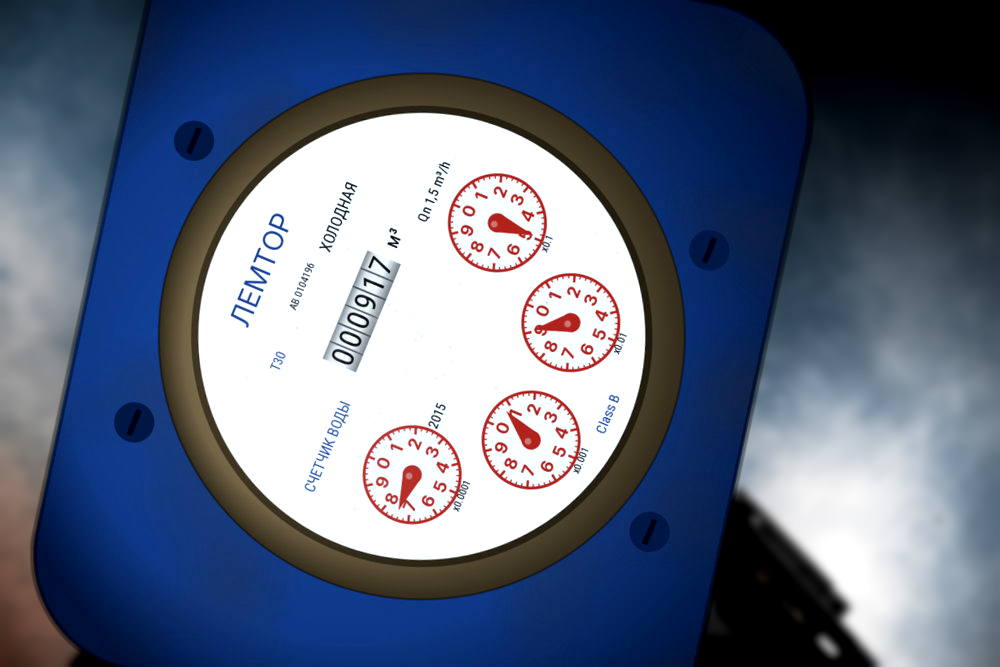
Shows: 917.4907 m³
